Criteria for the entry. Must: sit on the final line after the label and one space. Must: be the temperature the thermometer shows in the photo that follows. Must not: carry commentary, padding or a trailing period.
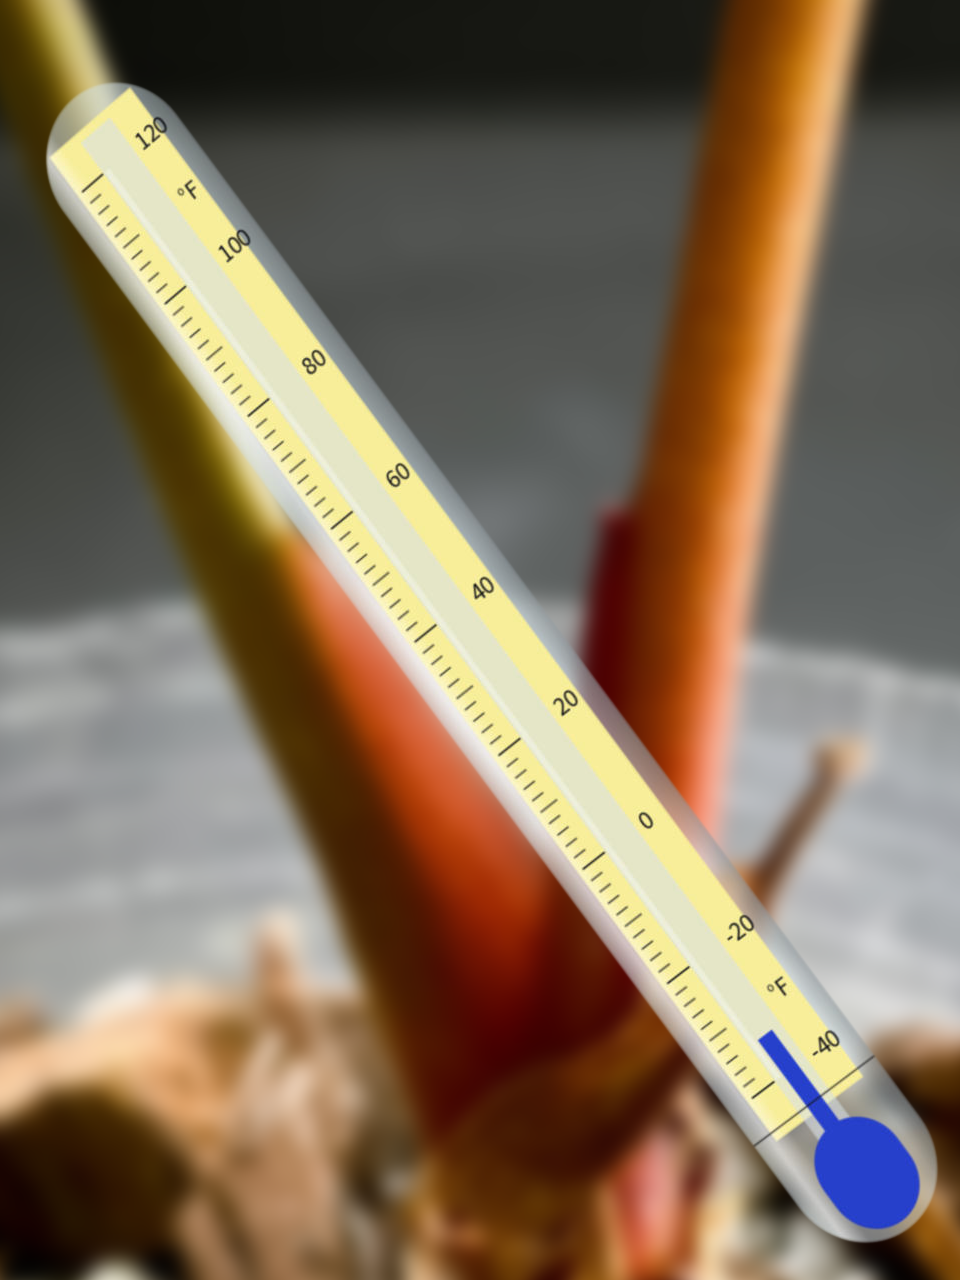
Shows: -34 °F
